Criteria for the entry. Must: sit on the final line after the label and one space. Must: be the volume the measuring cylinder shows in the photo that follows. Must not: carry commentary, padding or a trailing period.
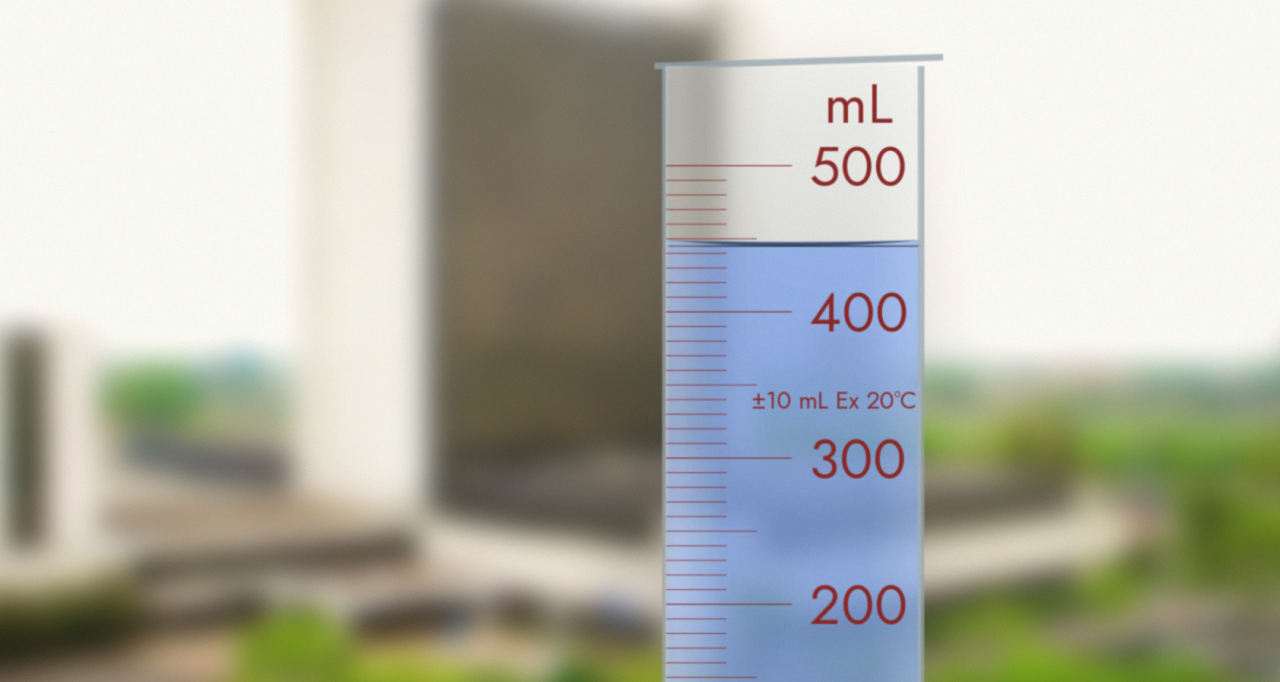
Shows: 445 mL
